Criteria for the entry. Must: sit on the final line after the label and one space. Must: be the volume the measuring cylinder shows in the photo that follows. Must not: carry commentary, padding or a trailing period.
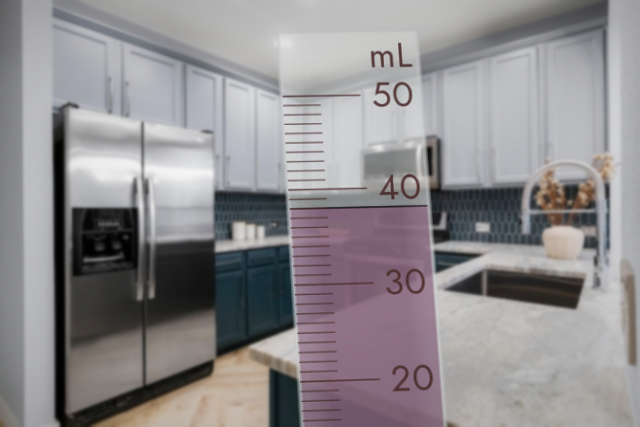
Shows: 38 mL
